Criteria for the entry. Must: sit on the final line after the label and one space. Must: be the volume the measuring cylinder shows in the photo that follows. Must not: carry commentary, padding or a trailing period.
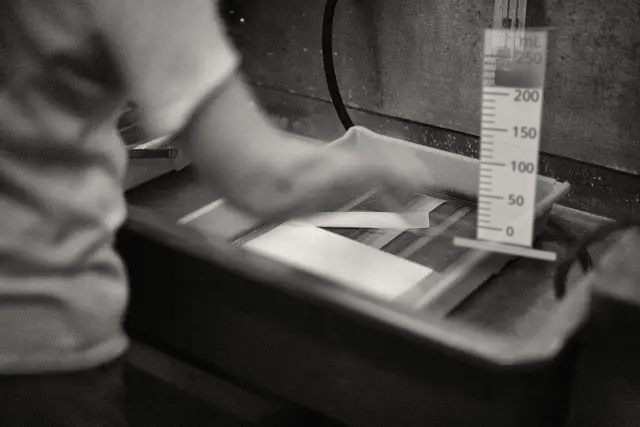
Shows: 210 mL
